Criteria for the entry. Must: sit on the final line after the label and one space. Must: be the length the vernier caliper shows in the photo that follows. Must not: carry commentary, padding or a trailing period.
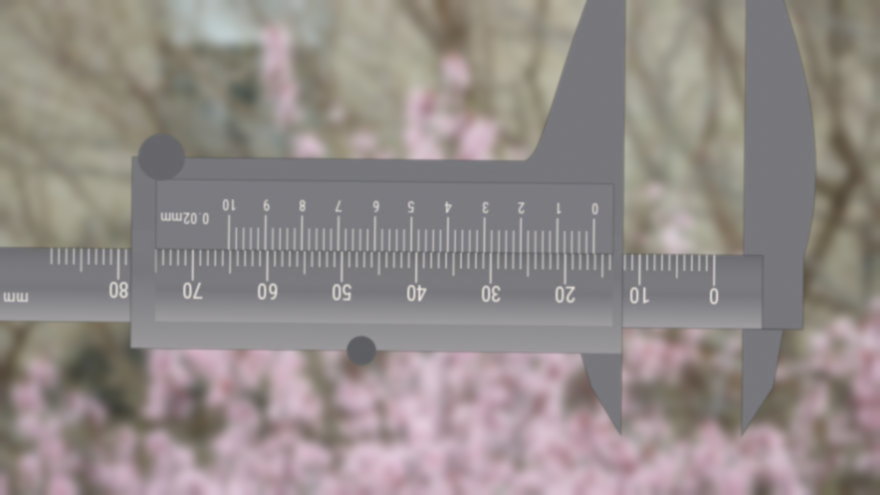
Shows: 16.2 mm
